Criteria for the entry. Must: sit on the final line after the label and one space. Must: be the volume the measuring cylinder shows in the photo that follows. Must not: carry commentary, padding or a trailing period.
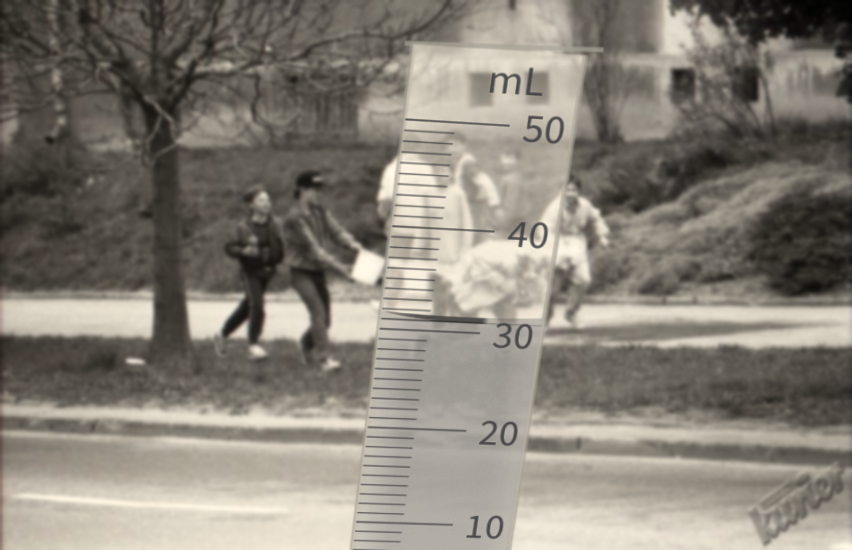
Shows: 31 mL
